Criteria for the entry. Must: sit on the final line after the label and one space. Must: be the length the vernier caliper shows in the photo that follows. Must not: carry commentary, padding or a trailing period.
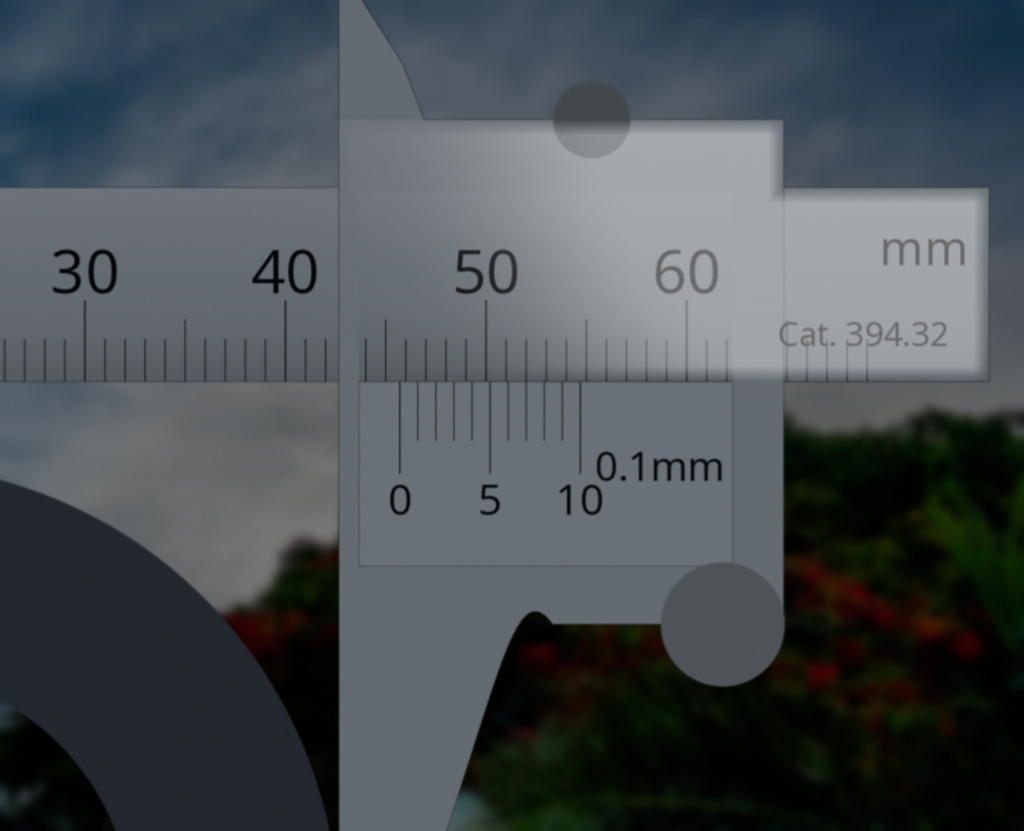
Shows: 45.7 mm
